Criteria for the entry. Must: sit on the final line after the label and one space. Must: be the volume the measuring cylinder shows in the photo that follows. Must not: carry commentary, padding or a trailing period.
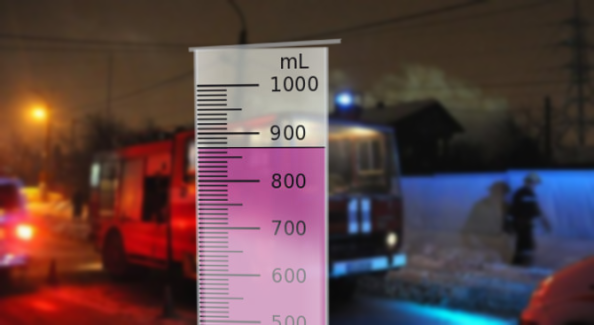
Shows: 870 mL
